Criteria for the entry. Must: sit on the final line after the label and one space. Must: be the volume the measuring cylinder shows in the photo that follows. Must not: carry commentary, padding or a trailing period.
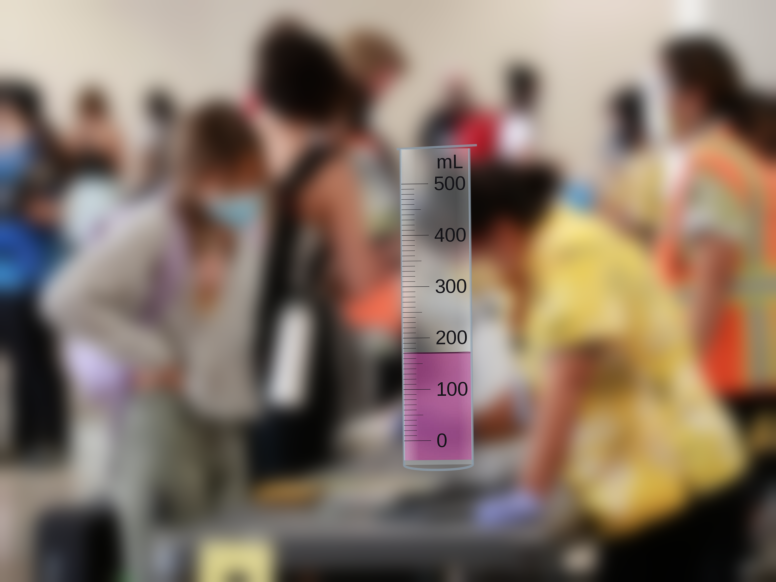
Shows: 170 mL
